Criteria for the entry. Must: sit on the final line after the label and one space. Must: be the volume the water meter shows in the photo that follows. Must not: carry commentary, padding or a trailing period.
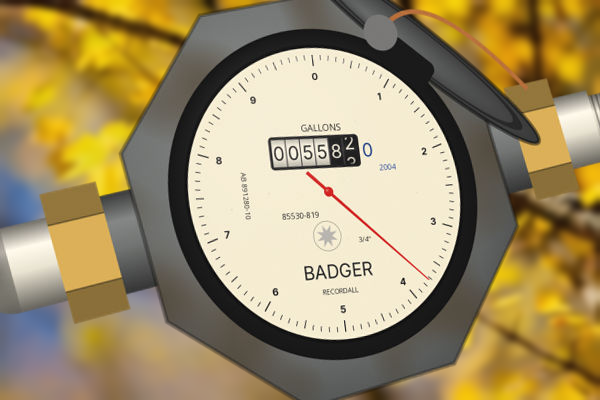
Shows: 55823.7 gal
